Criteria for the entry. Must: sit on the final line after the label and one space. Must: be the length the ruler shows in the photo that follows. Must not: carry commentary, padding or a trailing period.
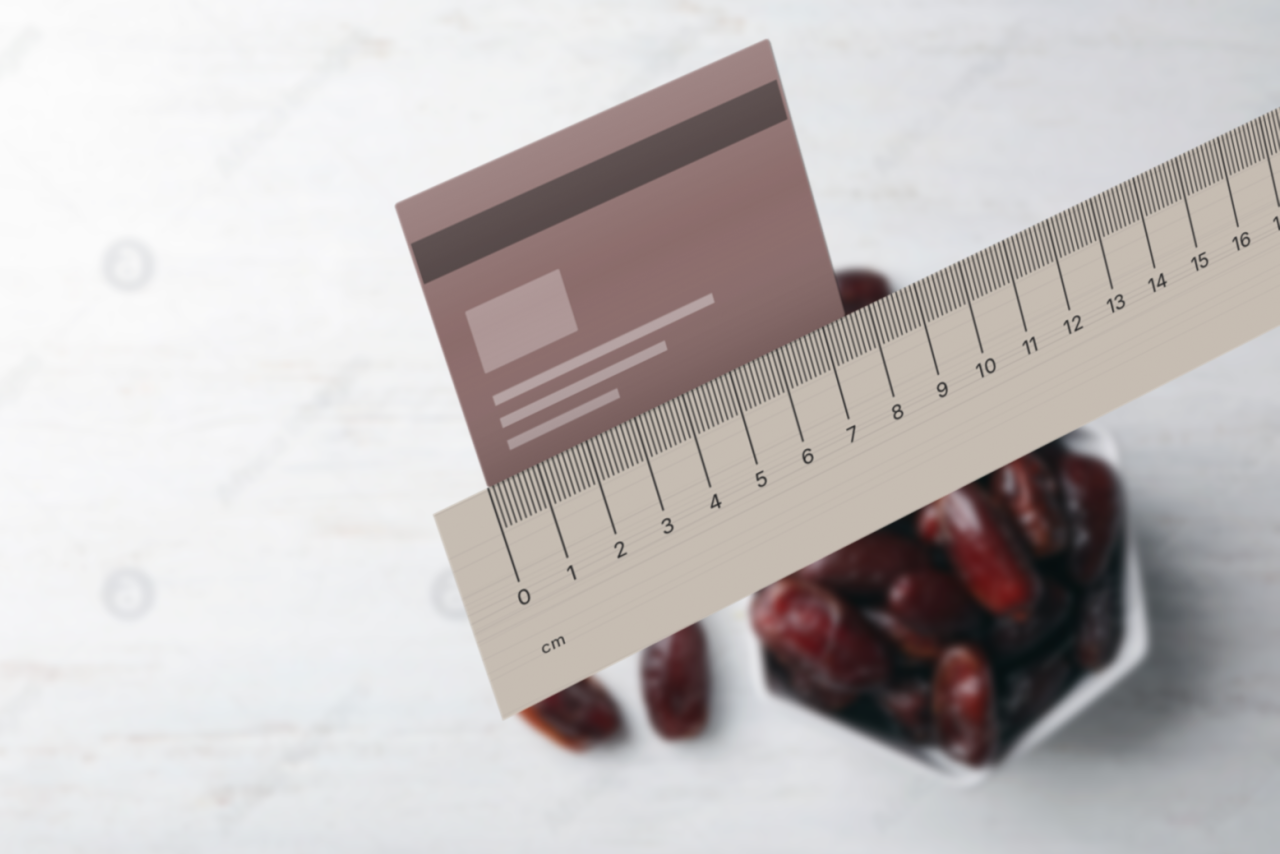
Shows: 7.5 cm
